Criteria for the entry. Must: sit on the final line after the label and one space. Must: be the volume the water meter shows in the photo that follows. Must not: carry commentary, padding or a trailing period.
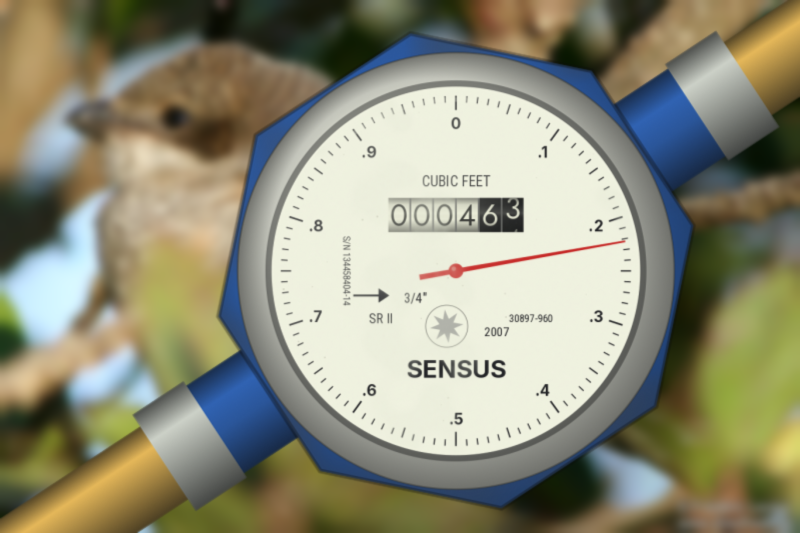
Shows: 463.22 ft³
